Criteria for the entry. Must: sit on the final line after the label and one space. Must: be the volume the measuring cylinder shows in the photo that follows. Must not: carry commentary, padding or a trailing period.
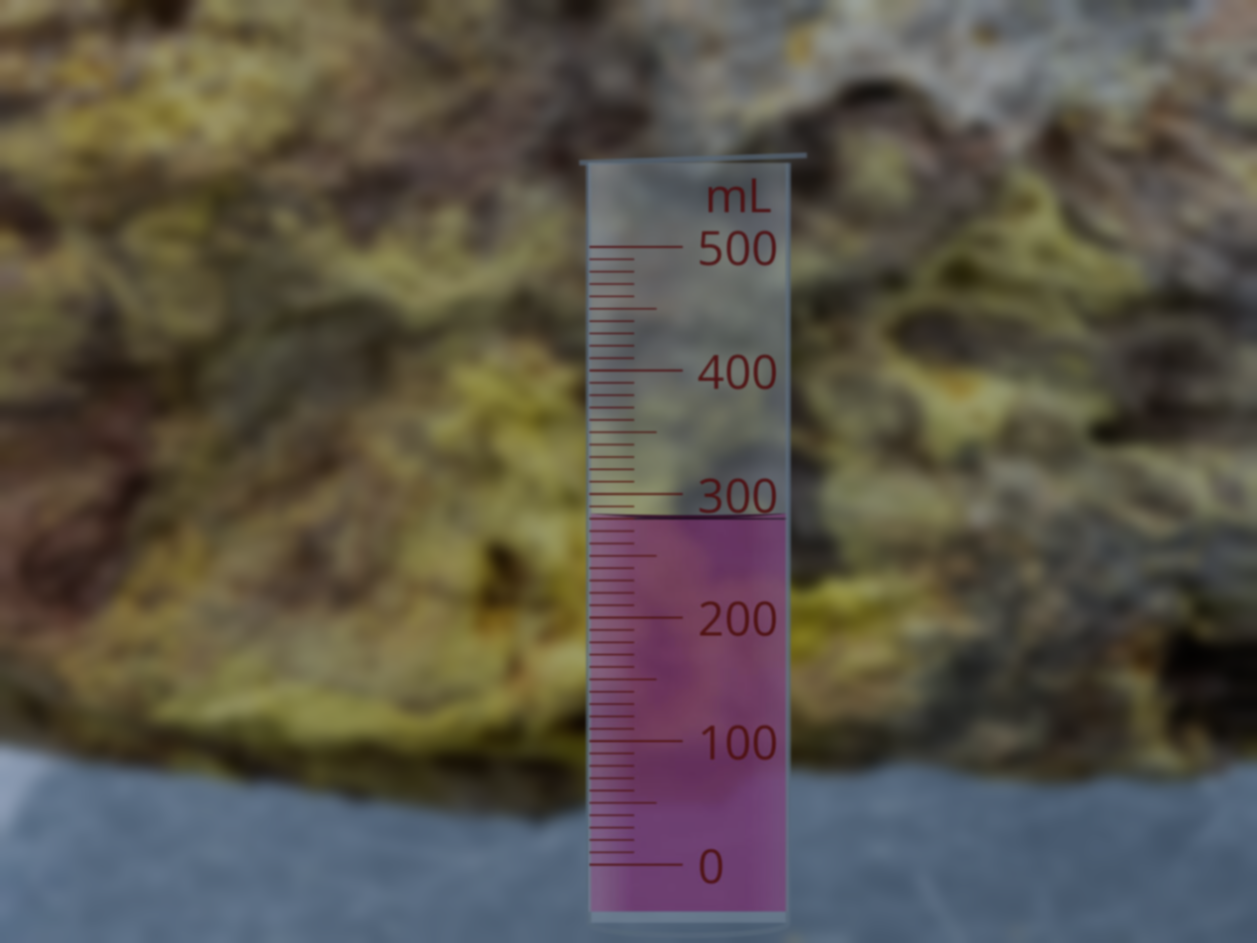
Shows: 280 mL
